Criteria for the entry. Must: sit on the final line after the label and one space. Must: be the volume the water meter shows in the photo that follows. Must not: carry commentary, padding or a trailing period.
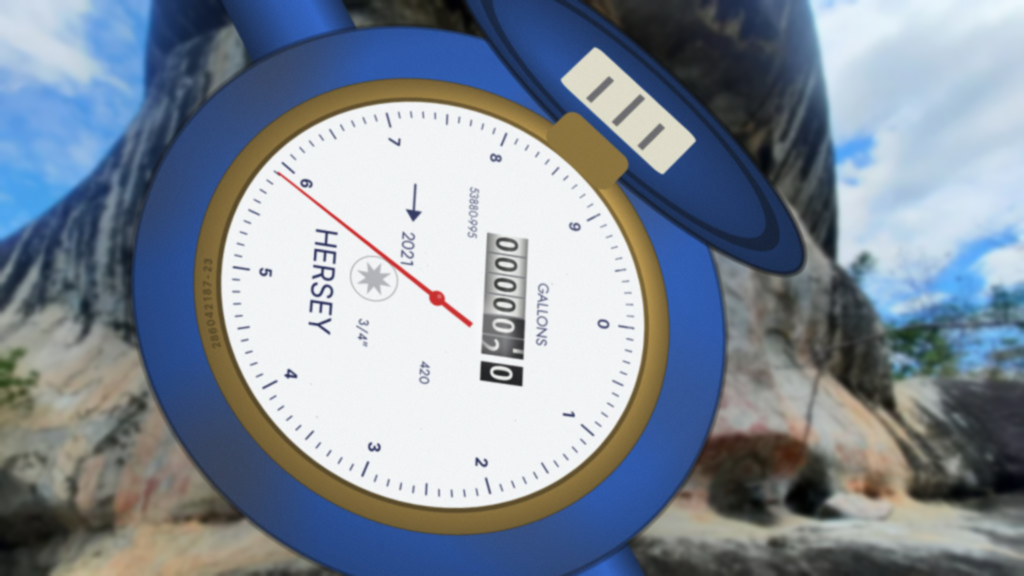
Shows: 15.9 gal
